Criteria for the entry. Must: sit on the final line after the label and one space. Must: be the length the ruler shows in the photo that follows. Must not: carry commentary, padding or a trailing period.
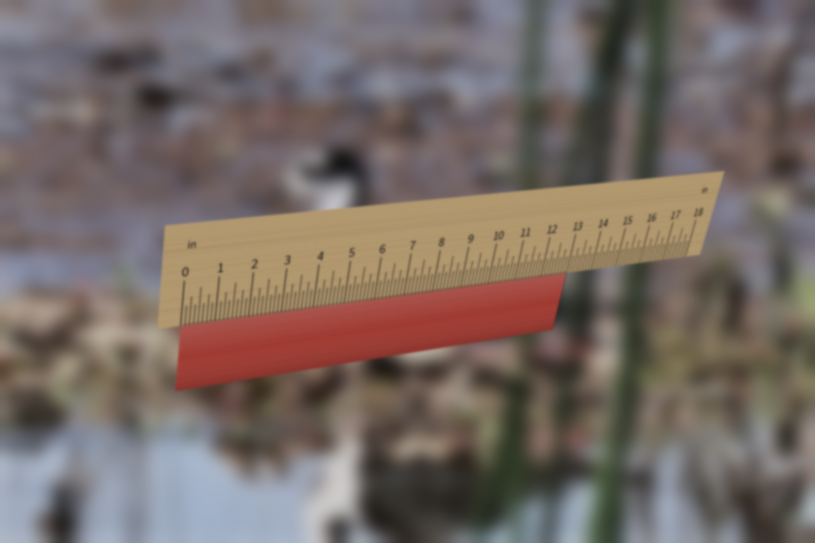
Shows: 13 in
